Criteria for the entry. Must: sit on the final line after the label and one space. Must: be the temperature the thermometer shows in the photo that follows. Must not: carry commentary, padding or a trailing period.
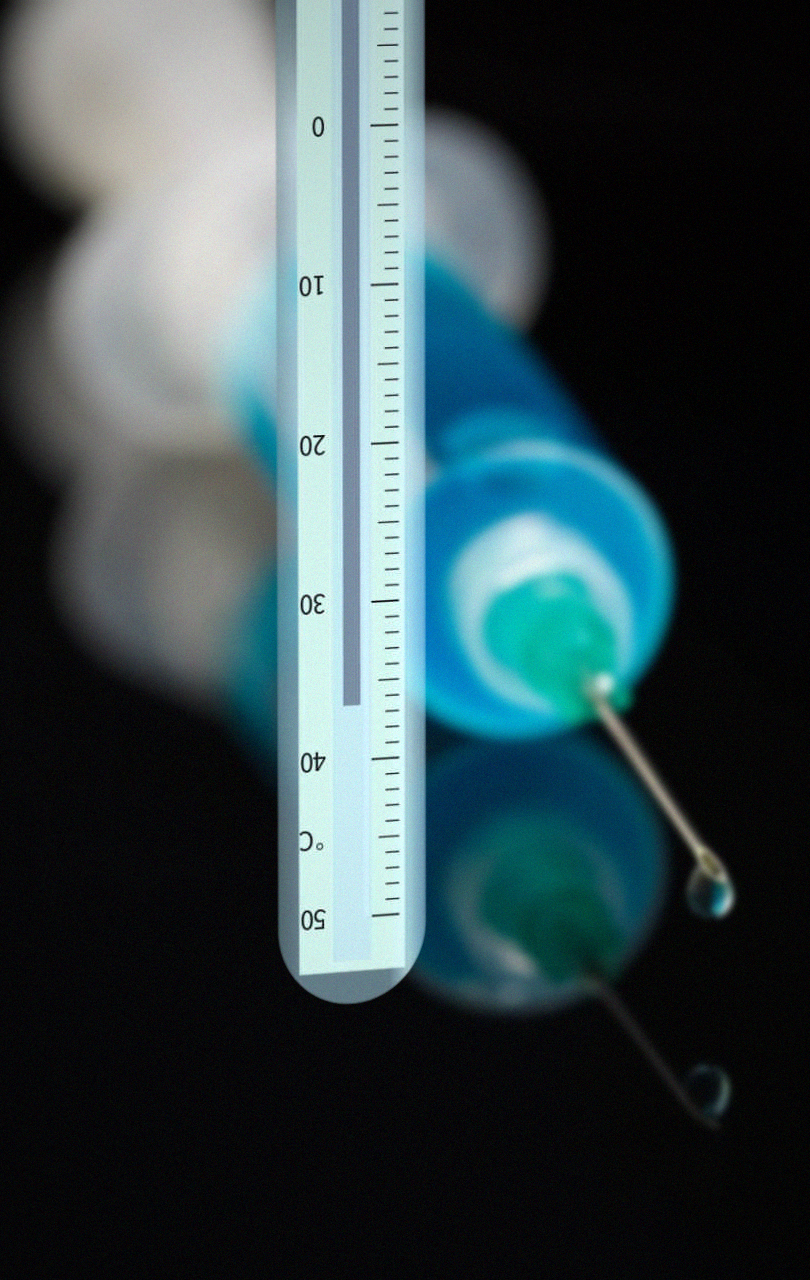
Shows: 36.5 °C
